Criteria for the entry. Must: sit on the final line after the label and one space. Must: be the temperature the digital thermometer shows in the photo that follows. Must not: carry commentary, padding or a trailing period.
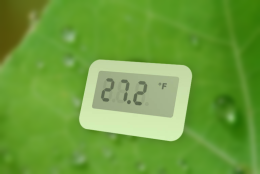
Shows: 27.2 °F
